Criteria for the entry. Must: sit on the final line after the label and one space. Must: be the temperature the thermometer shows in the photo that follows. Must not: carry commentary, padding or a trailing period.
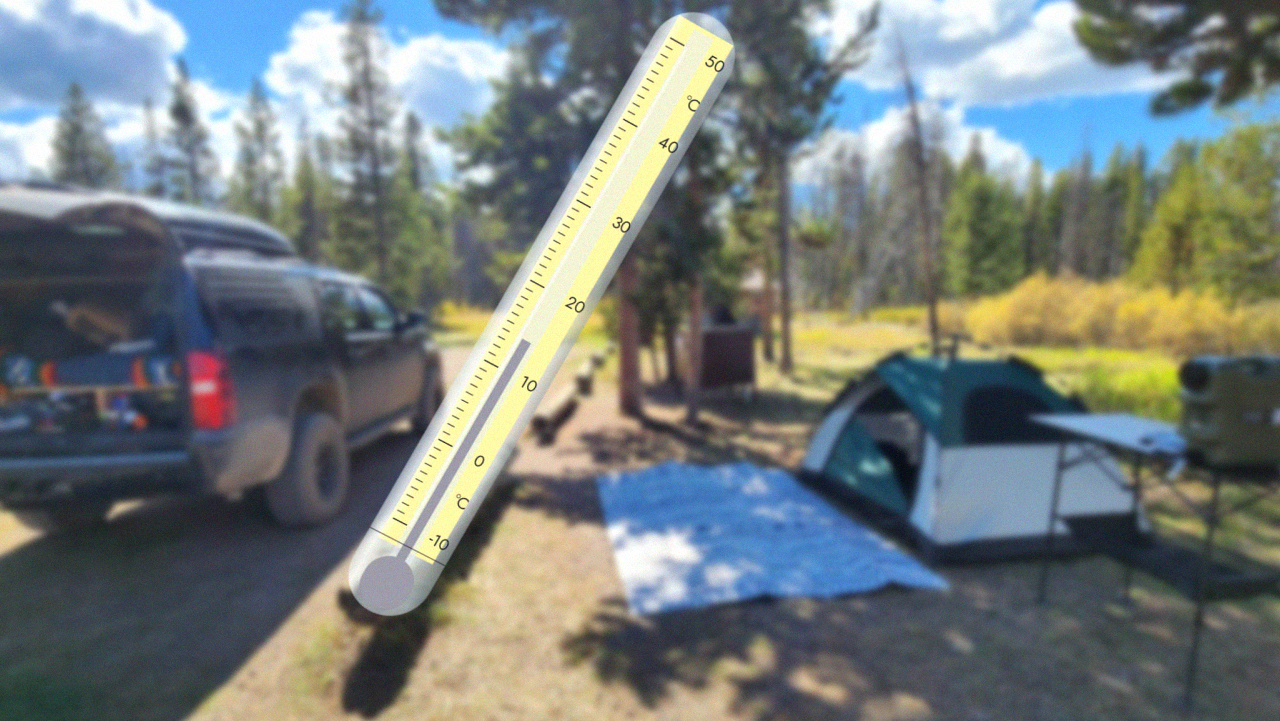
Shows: 14 °C
